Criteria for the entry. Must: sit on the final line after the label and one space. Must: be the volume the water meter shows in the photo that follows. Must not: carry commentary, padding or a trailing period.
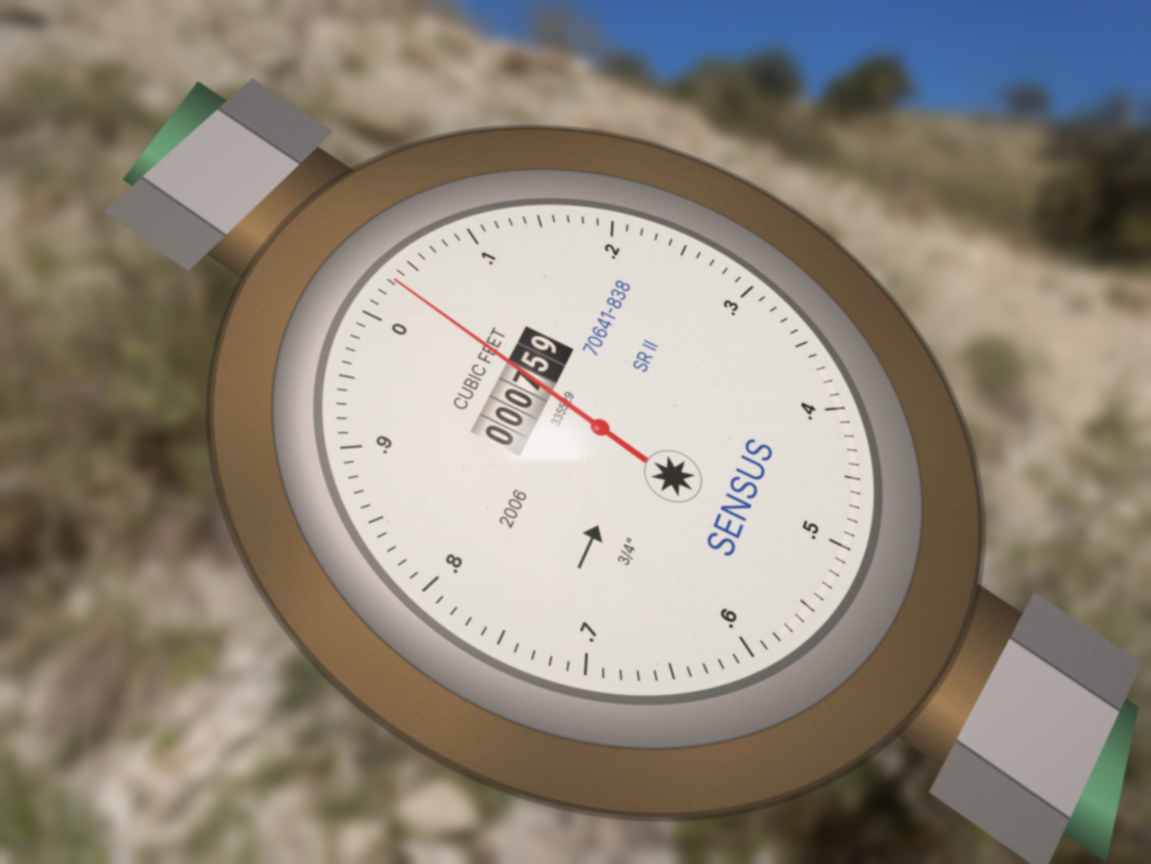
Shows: 759.03 ft³
